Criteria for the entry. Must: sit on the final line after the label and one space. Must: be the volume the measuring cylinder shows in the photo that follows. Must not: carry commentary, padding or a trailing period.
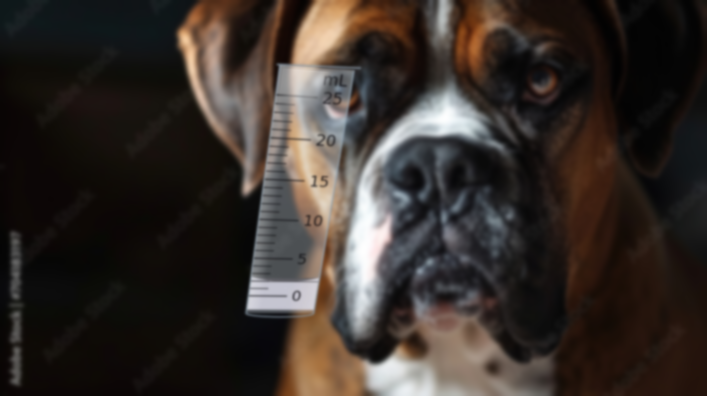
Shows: 2 mL
